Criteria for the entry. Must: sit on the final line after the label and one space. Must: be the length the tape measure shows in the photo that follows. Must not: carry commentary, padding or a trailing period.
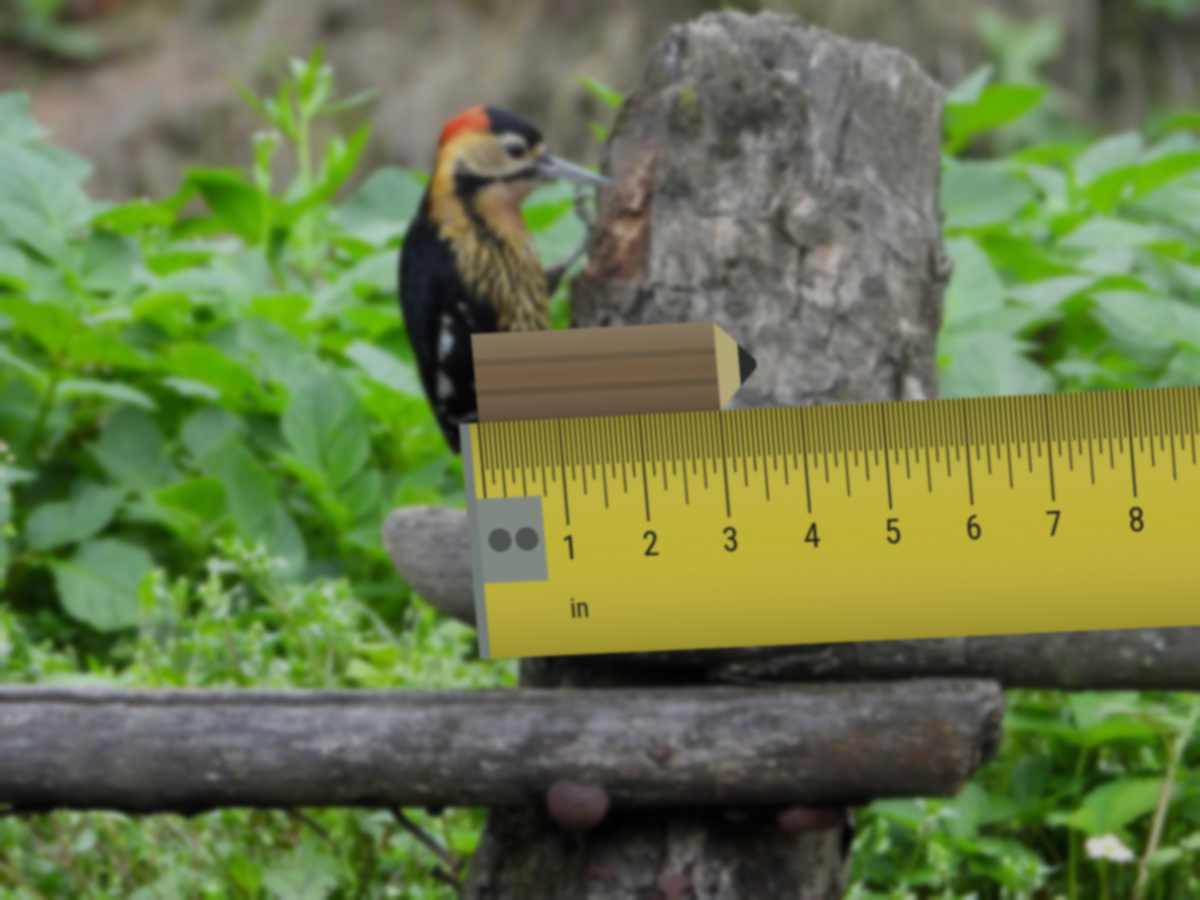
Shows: 3.5 in
